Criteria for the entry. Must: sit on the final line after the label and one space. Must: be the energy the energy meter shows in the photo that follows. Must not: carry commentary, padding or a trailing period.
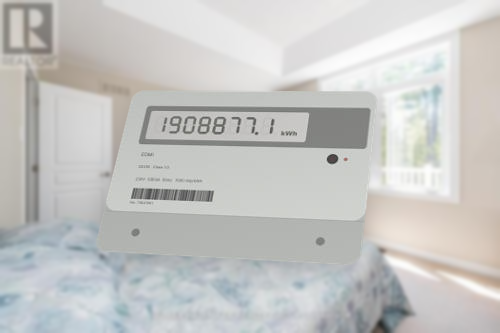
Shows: 1908877.1 kWh
